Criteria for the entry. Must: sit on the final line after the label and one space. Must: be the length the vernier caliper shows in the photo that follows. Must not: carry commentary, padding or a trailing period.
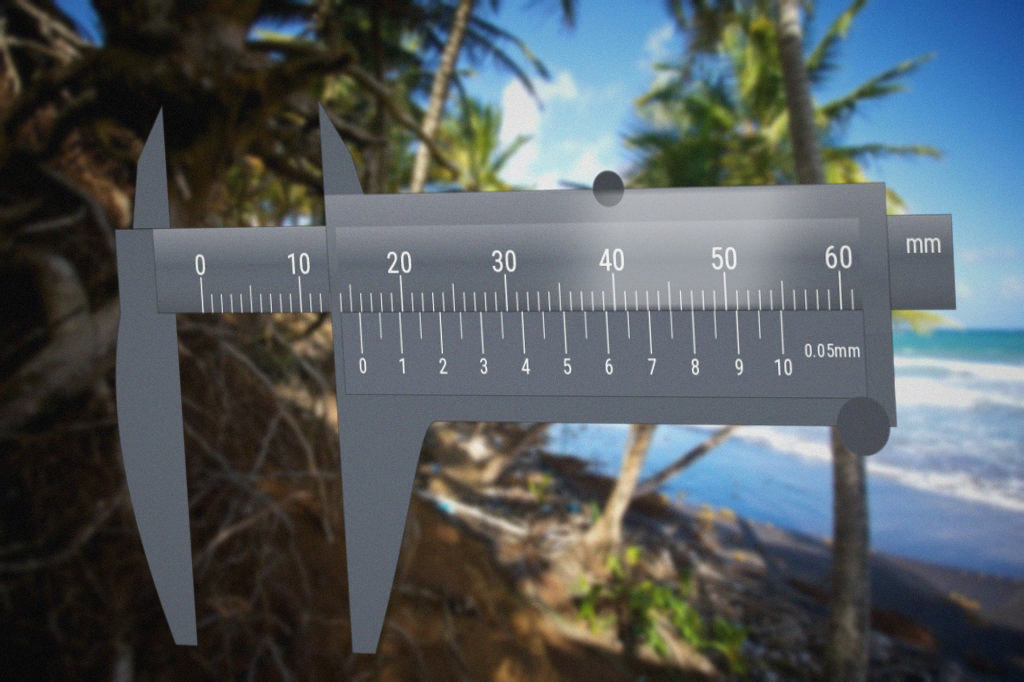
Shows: 15.8 mm
